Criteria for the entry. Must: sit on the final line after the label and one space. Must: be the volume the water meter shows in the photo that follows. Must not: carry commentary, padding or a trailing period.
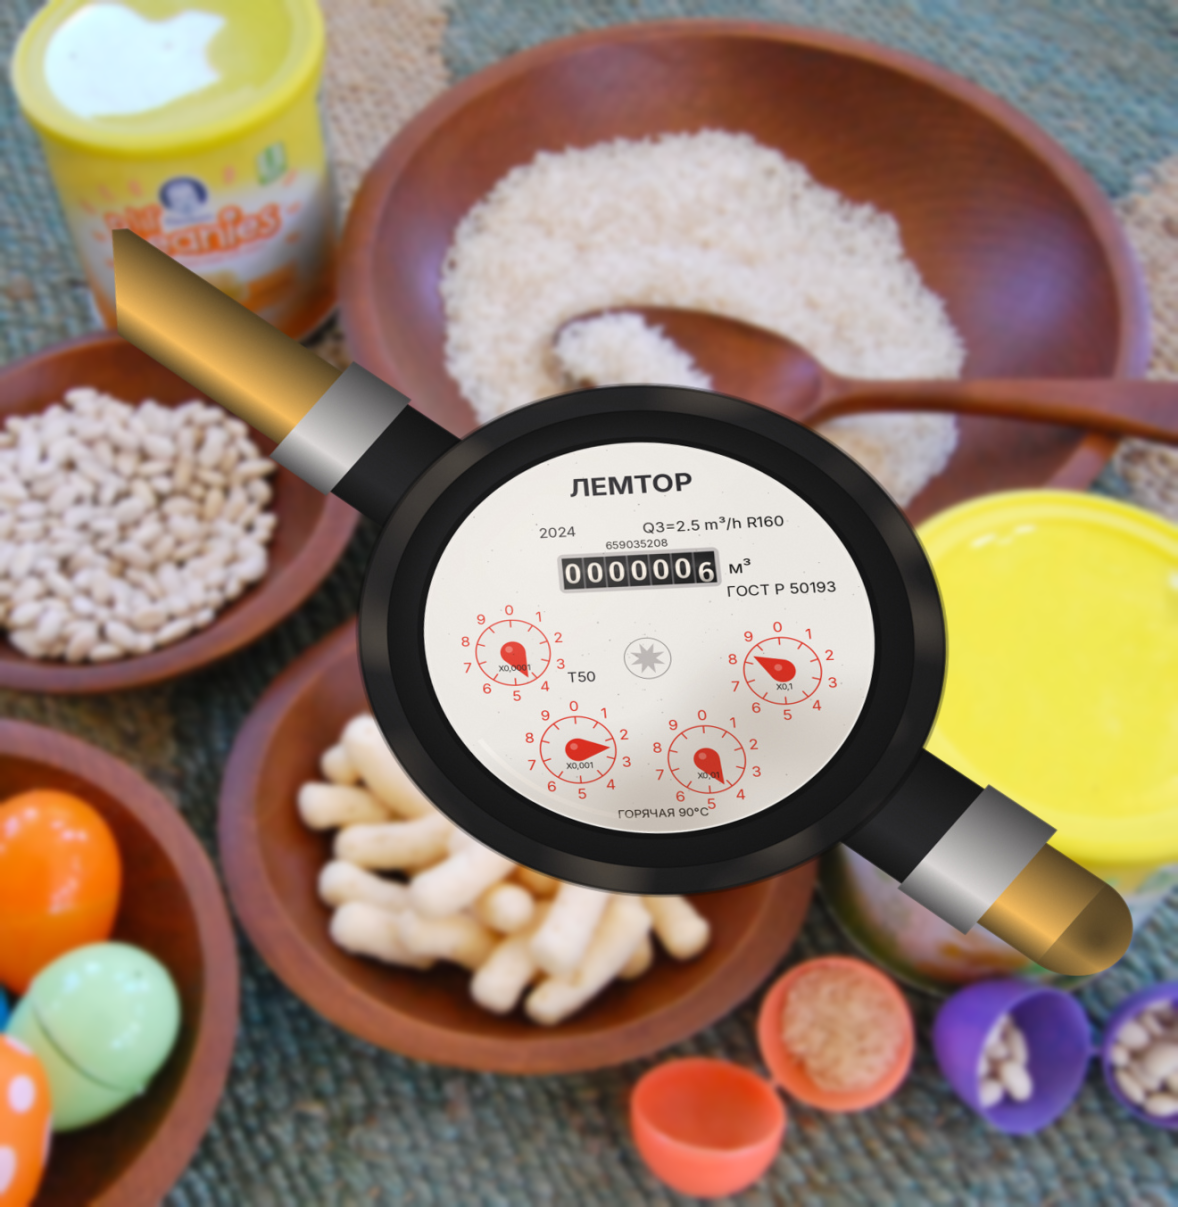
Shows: 5.8424 m³
